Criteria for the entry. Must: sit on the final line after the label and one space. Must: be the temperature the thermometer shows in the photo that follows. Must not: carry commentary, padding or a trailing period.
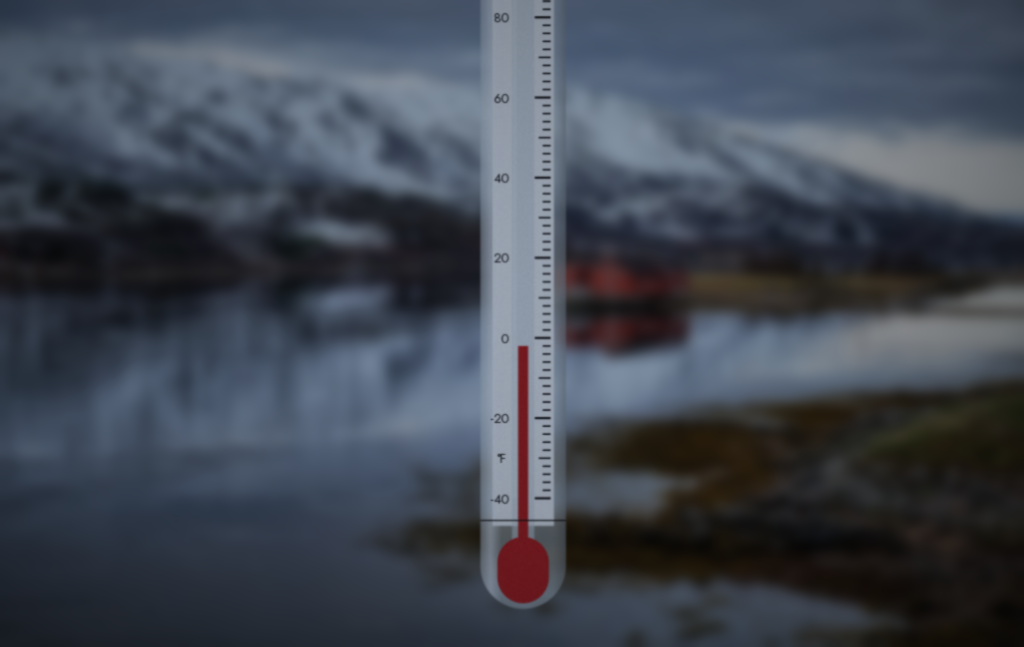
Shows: -2 °F
